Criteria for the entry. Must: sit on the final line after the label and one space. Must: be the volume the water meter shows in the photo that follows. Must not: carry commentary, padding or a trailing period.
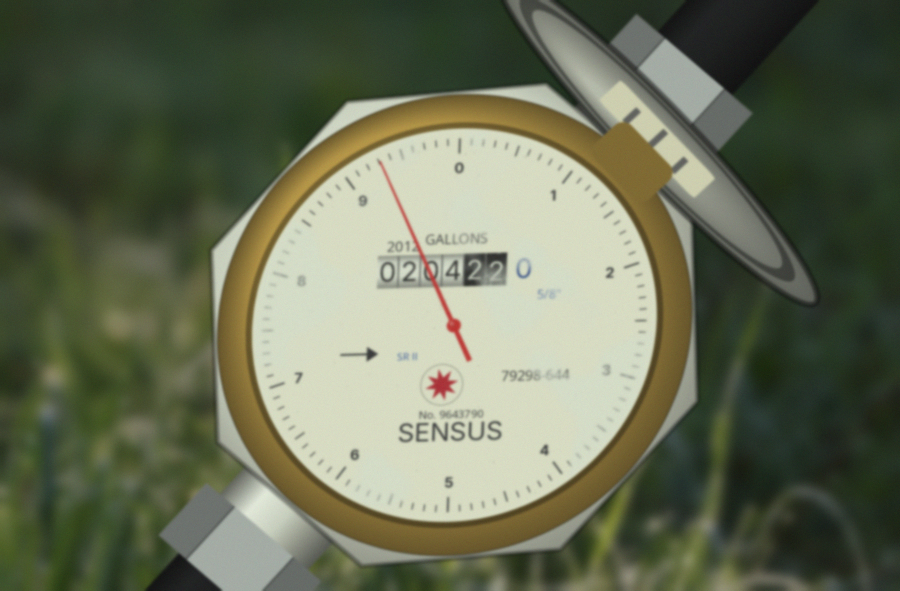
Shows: 204219.3 gal
